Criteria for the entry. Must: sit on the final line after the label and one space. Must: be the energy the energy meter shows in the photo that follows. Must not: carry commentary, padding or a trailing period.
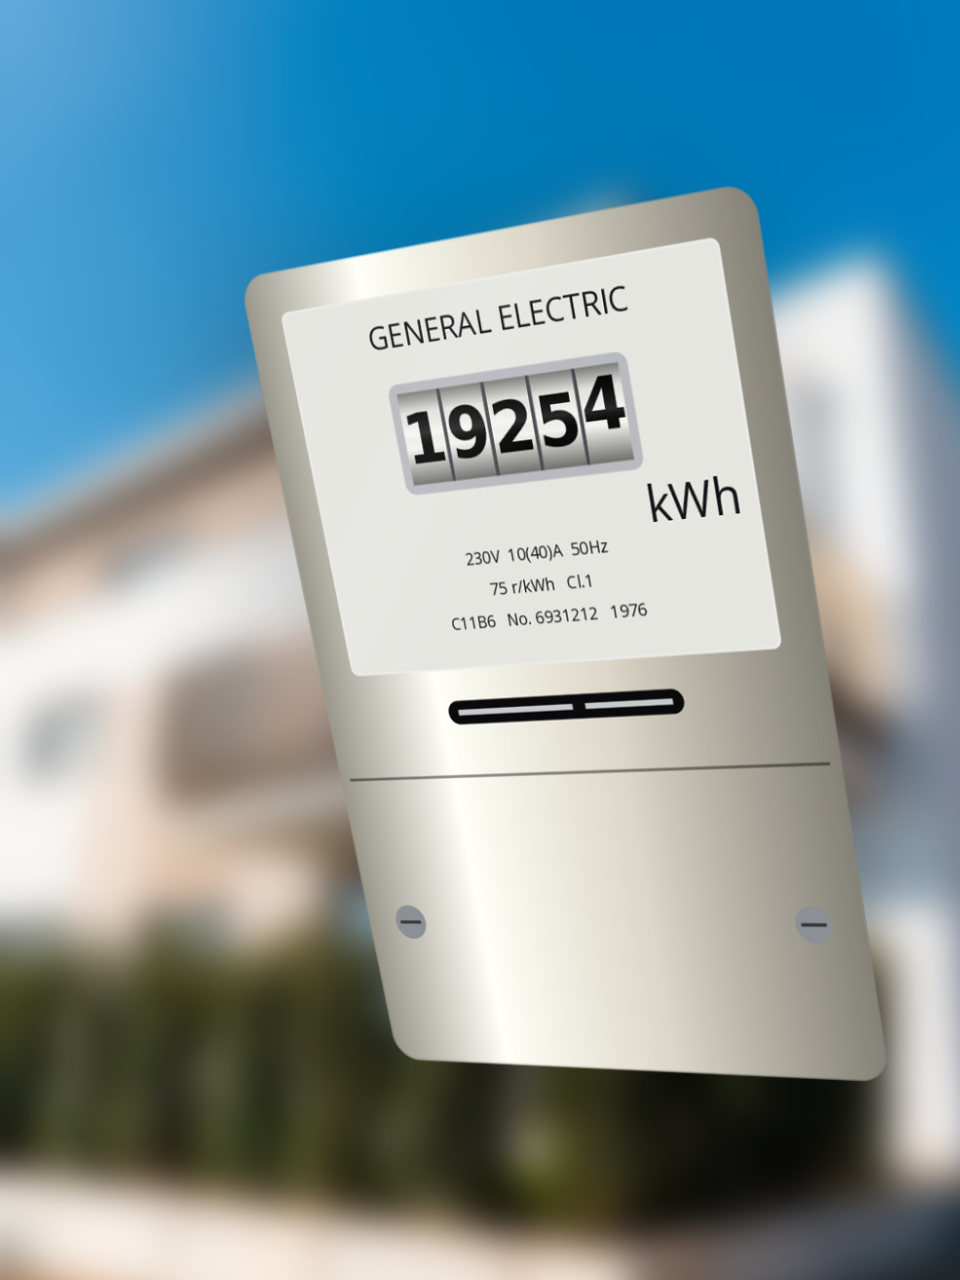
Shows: 19254 kWh
